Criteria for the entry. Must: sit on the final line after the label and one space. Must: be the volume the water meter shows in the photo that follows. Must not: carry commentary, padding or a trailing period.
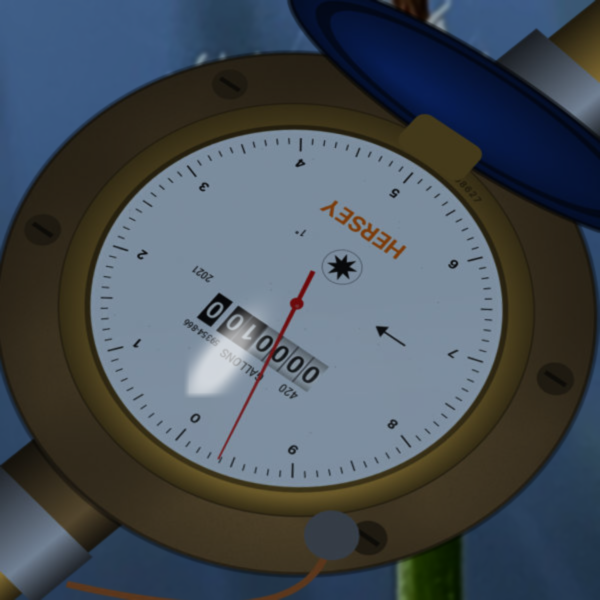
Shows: 99.6 gal
